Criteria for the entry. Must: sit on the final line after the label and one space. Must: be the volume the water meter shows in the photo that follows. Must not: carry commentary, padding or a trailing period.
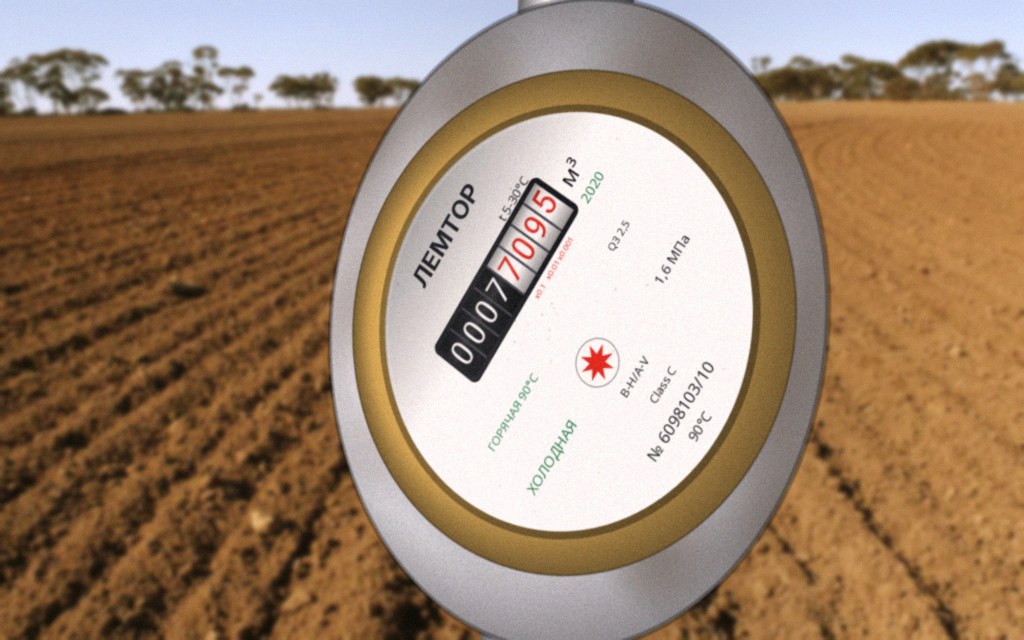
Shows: 7.7095 m³
